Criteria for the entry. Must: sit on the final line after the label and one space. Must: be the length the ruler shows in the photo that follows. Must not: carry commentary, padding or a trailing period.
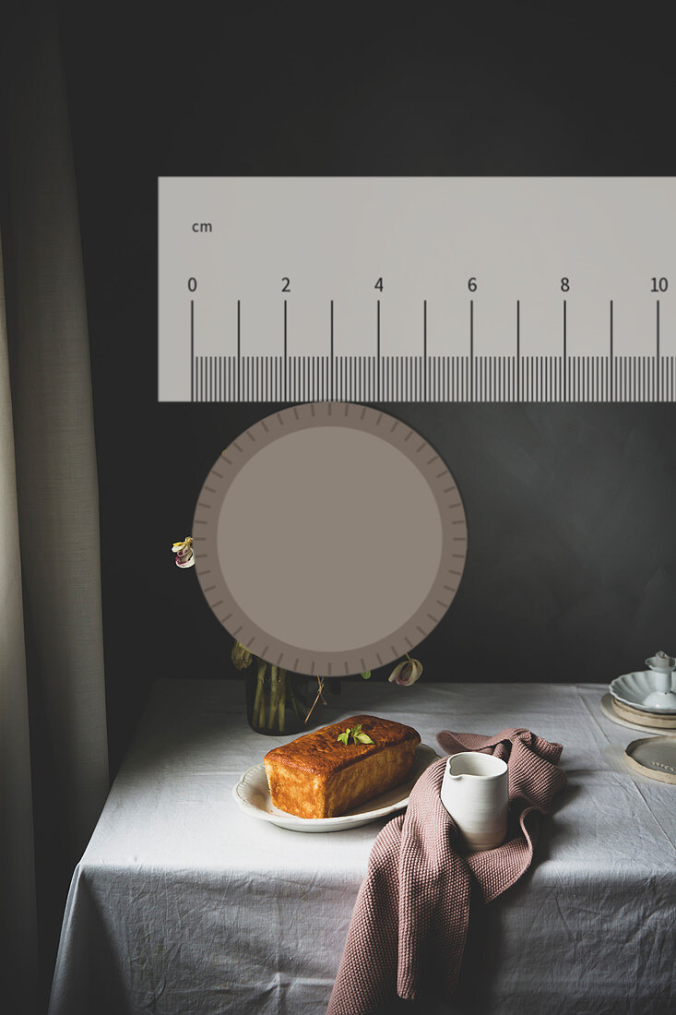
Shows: 5.9 cm
